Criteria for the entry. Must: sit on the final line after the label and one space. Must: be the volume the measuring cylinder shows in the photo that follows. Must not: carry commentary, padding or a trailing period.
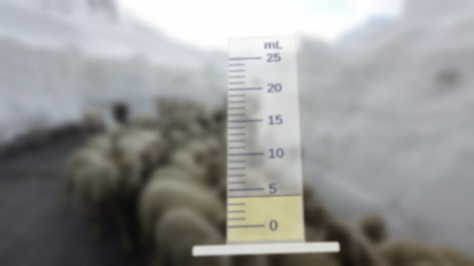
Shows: 4 mL
